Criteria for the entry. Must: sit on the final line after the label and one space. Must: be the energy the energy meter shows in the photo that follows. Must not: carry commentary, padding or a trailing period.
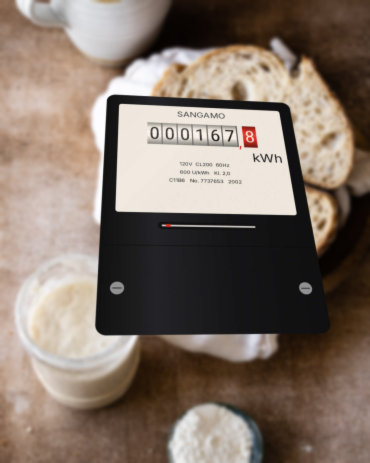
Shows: 167.8 kWh
